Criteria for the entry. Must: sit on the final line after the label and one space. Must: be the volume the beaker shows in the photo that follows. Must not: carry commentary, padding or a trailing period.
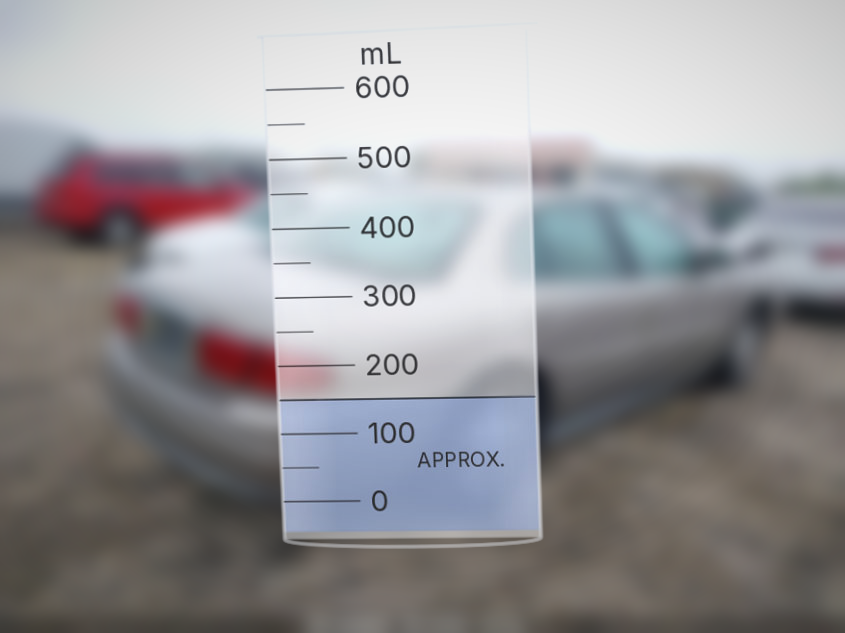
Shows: 150 mL
